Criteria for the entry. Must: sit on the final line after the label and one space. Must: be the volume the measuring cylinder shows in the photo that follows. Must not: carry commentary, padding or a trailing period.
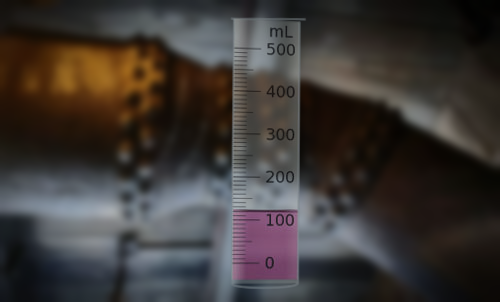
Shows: 120 mL
